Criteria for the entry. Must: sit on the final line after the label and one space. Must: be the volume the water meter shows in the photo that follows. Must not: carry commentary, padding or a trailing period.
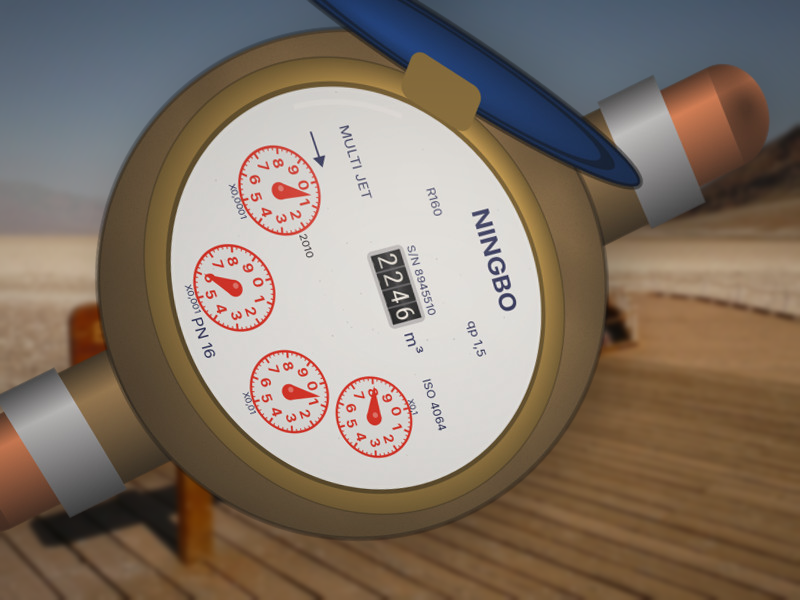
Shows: 2246.8060 m³
